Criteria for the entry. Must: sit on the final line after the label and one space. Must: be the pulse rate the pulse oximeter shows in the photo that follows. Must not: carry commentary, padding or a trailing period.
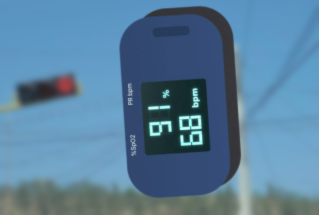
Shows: 68 bpm
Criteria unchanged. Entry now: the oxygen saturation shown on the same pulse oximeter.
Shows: 91 %
